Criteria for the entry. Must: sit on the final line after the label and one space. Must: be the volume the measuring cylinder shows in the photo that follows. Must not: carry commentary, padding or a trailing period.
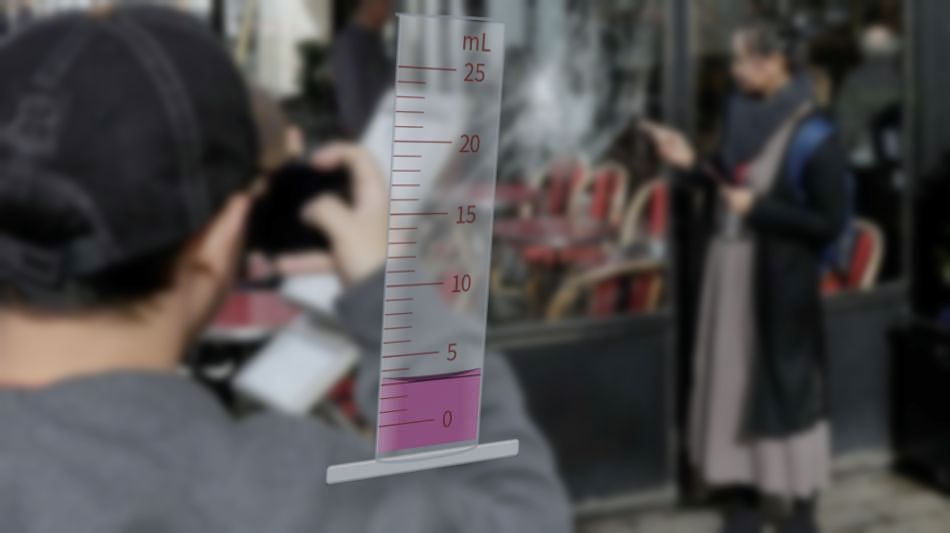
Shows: 3 mL
